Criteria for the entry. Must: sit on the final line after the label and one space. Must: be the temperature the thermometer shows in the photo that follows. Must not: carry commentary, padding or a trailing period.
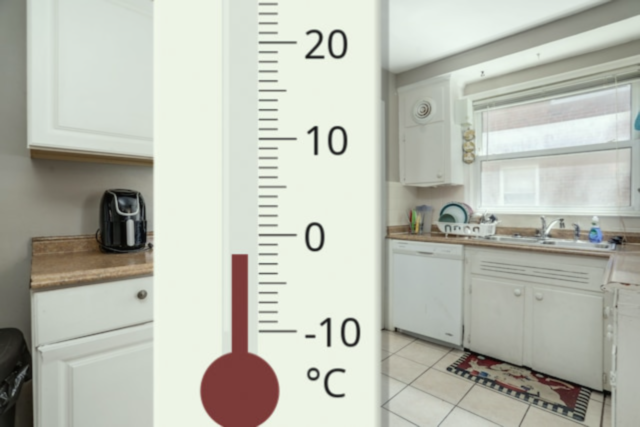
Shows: -2 °C
